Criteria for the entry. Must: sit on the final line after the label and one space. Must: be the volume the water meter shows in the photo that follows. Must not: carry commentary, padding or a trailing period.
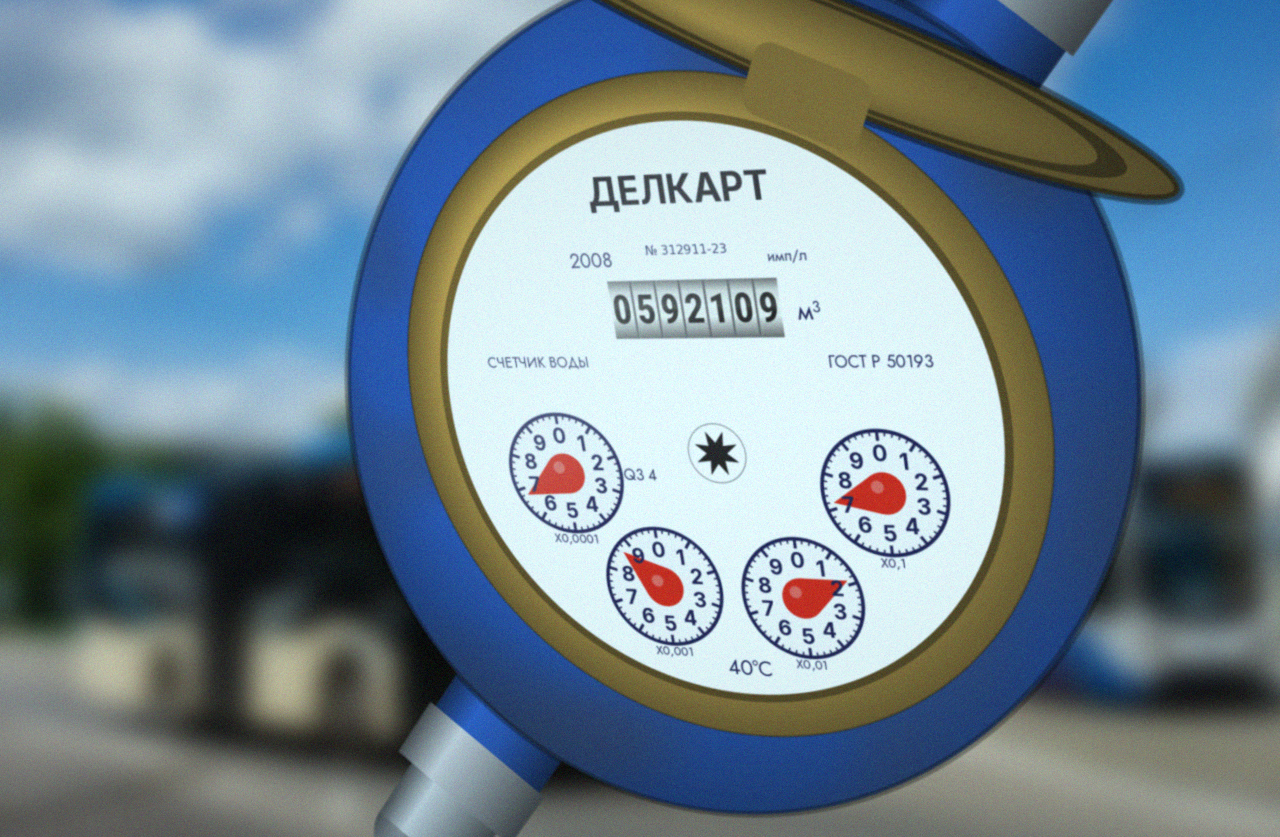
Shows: 592109.7186 m³
